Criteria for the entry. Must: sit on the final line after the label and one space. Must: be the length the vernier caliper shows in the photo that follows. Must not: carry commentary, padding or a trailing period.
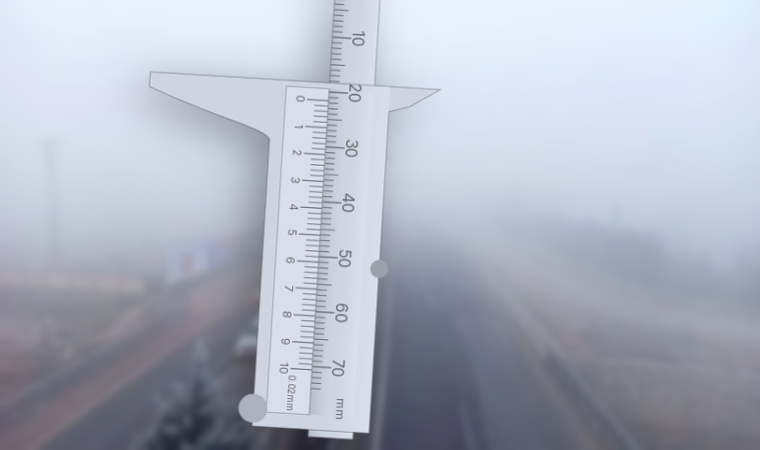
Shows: 21.6 mm
